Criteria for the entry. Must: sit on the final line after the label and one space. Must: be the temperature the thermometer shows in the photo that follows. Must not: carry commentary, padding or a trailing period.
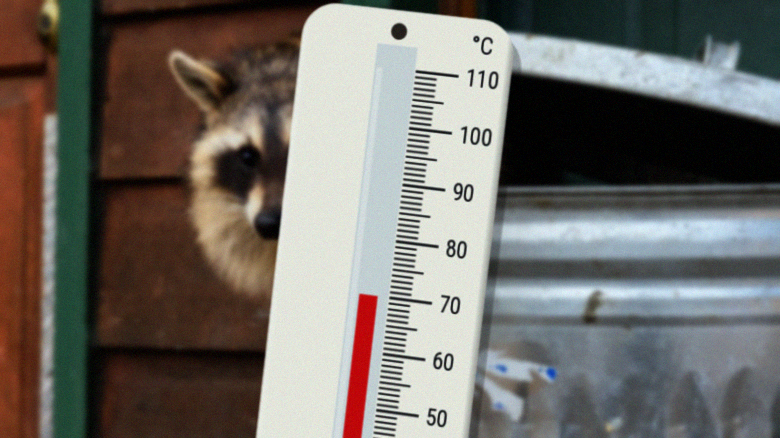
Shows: 70 °C
